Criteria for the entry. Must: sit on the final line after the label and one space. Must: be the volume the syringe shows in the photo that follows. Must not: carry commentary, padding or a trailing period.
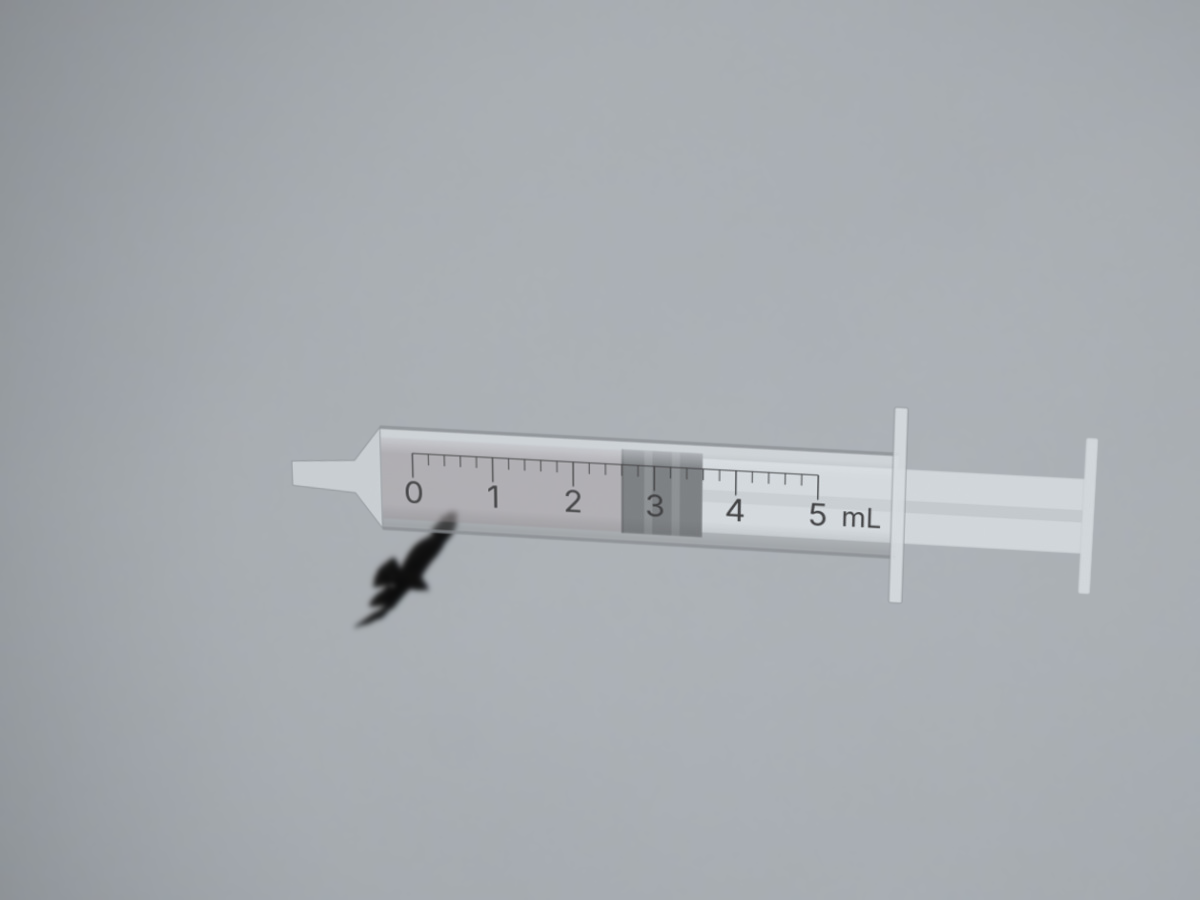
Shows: 2.6 mL
